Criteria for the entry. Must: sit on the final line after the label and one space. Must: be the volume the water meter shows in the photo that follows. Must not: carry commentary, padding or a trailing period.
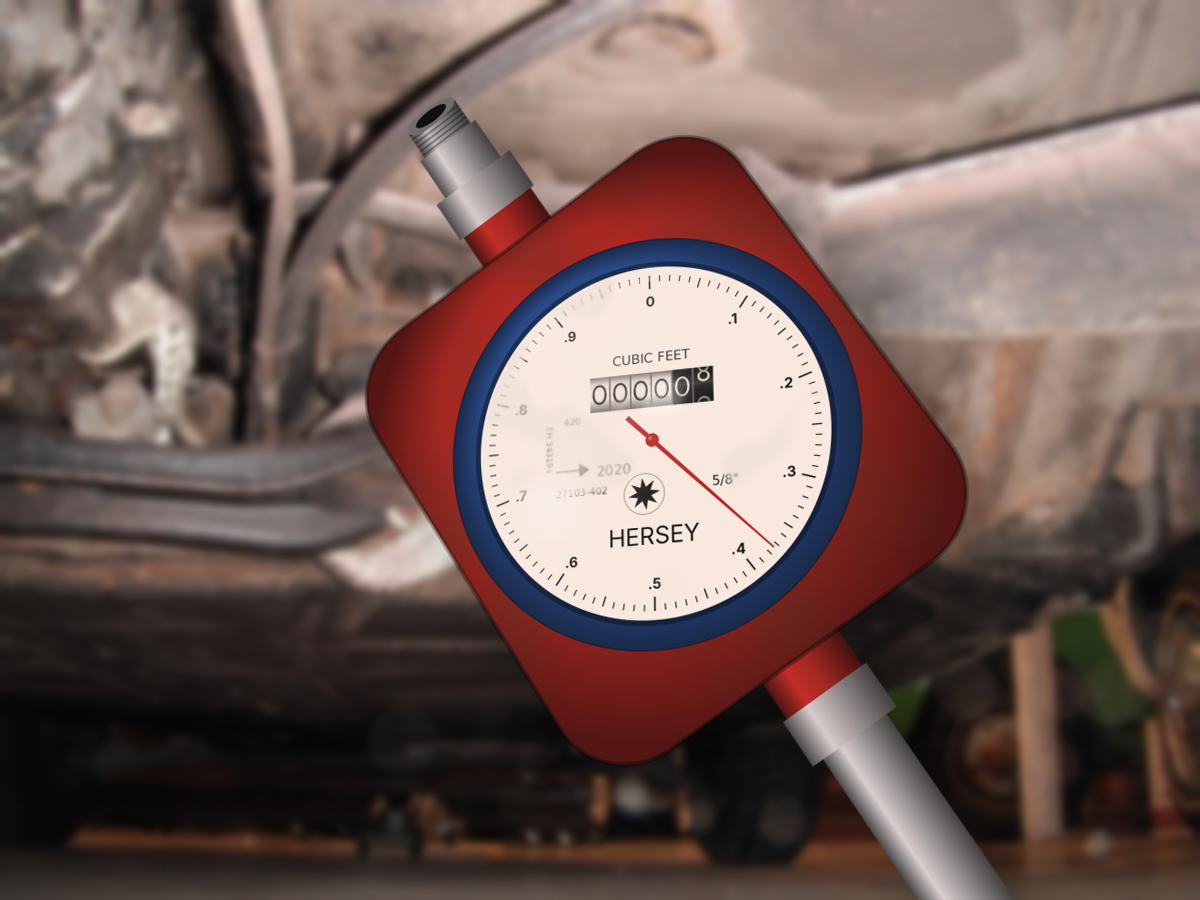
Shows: 8.37 ft³
